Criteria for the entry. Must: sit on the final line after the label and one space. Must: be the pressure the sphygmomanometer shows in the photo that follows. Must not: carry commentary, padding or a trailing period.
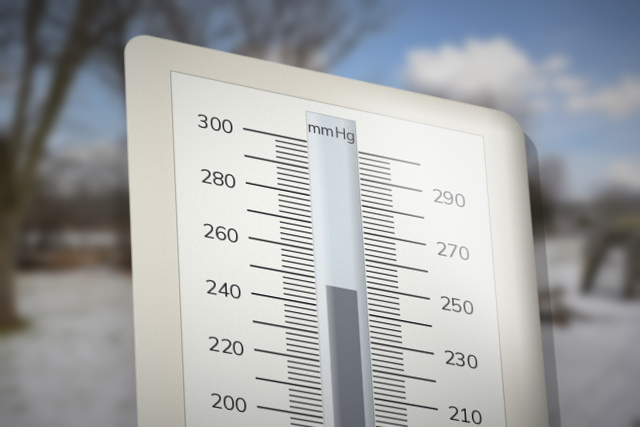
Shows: 248 mmHg
